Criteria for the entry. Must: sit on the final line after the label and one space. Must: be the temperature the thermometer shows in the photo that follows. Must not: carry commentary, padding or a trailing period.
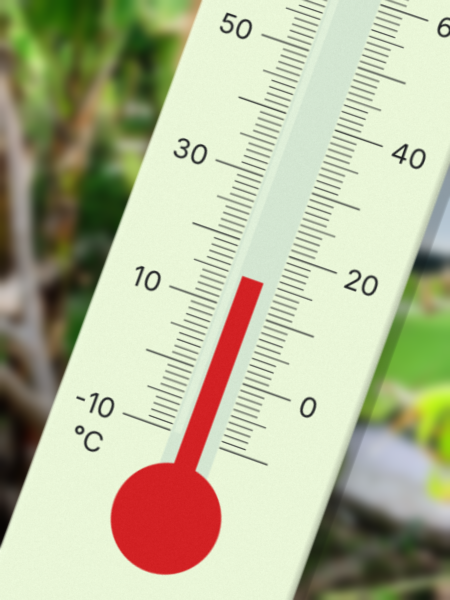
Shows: 15 °C
